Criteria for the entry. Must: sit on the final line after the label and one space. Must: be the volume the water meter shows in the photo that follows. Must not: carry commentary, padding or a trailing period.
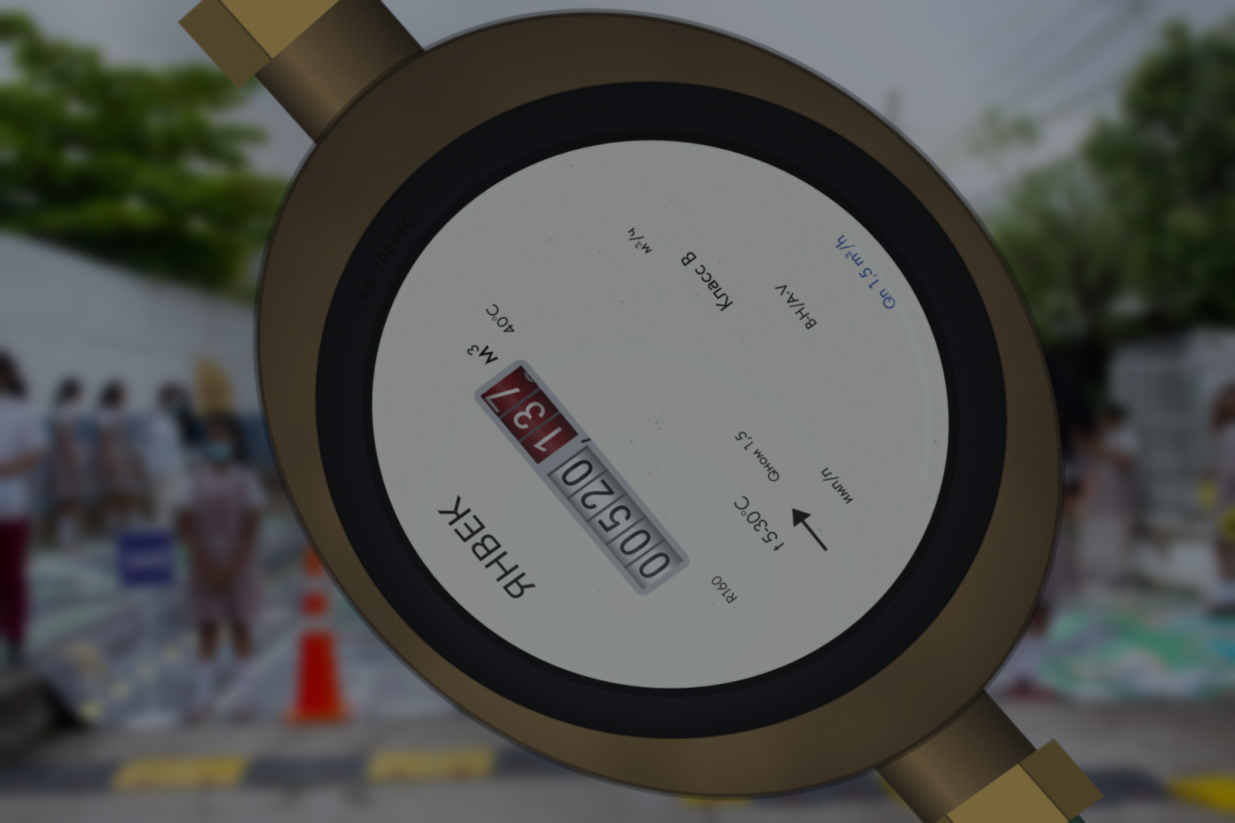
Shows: 520.137 m³
